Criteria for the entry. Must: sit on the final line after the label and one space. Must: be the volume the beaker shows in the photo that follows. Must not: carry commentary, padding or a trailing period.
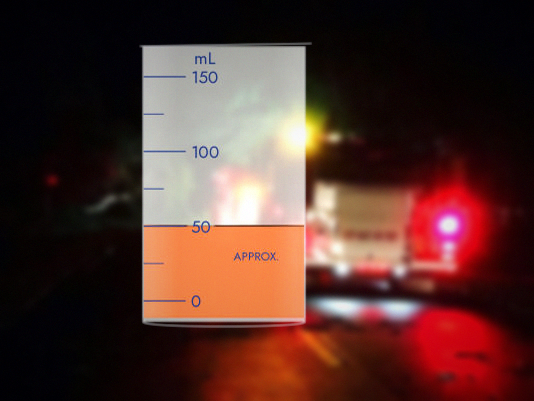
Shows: 50 mL
